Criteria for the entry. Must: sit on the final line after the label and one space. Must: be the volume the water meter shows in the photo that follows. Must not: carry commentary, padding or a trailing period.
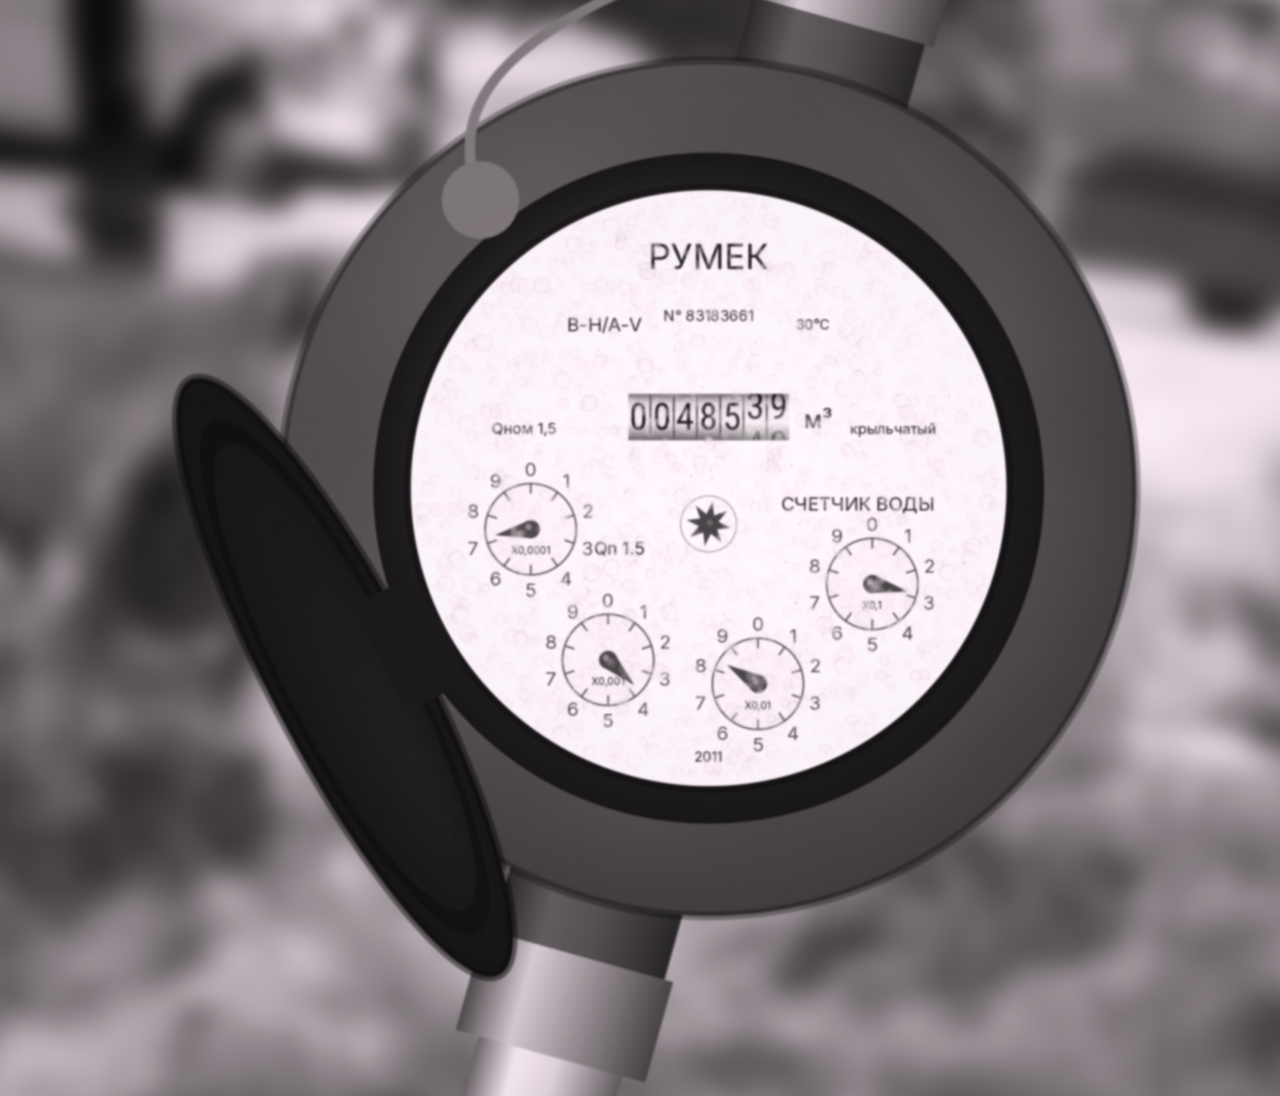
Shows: 48539.2837 m³
